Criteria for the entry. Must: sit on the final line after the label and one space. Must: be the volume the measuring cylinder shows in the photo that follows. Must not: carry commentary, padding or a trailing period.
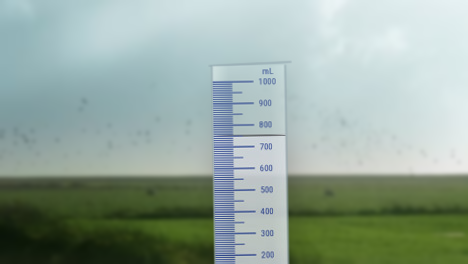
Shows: 750 mL
